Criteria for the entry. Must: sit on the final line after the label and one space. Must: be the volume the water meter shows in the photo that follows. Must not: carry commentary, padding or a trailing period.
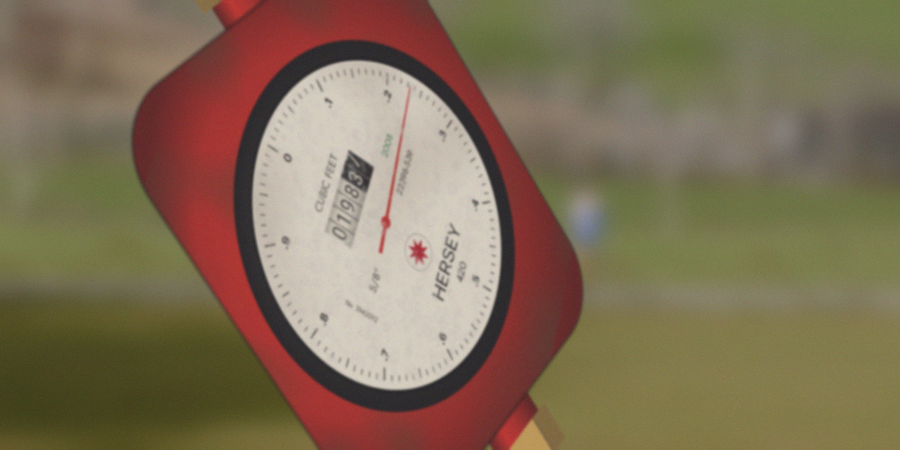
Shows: 19837.23 ft³
